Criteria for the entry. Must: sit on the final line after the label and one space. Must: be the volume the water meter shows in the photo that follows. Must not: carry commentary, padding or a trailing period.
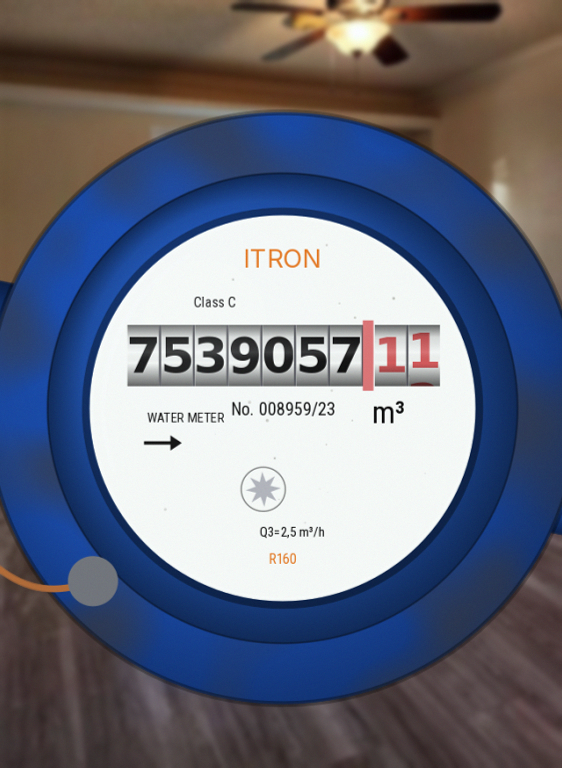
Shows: 7539057.11 m³
